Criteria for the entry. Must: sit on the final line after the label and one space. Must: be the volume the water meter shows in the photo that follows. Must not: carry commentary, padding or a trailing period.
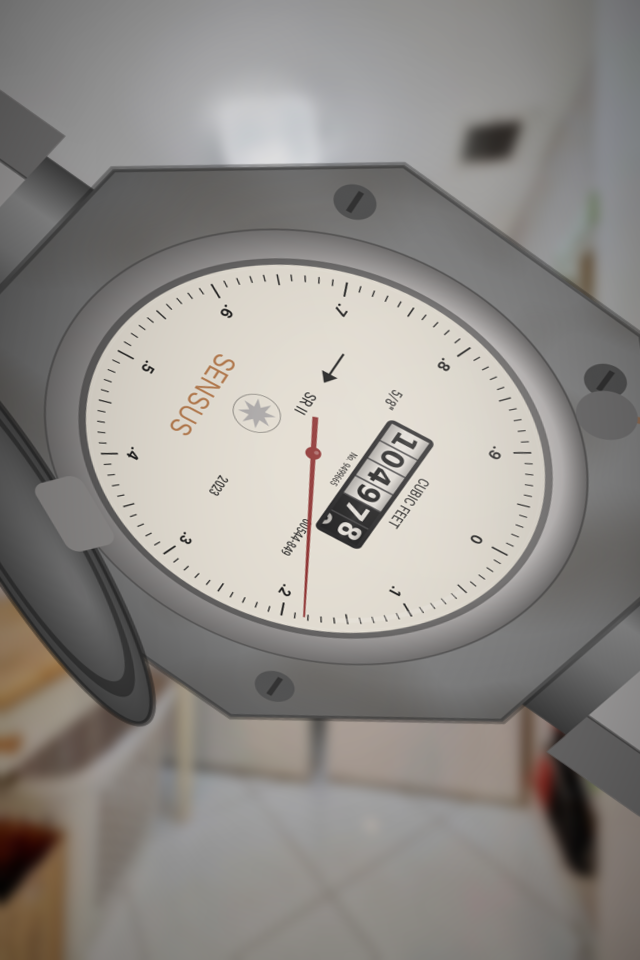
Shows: 104978.18 ft³
